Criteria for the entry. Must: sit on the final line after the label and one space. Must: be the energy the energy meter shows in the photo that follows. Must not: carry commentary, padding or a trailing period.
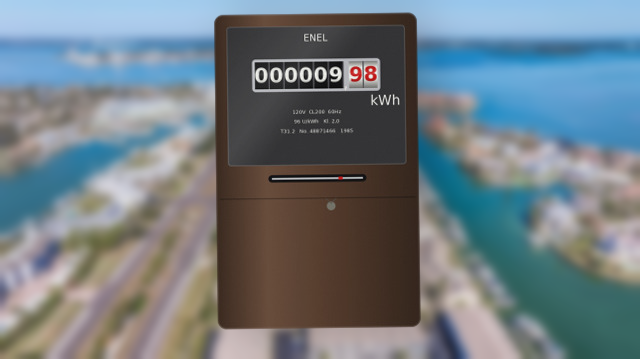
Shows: 9.98 kWh
